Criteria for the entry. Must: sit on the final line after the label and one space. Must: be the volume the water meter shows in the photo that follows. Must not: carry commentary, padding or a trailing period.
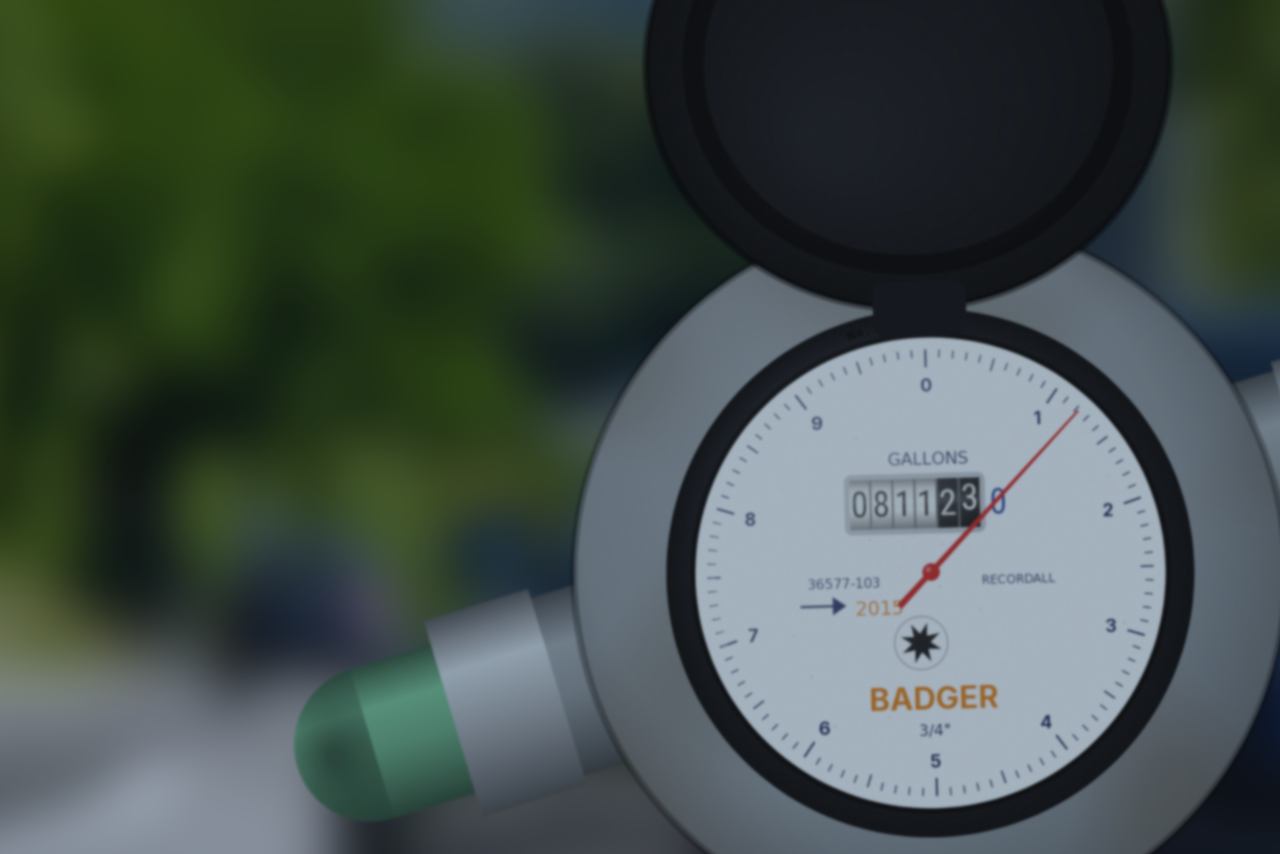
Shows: 811231.2 gal
